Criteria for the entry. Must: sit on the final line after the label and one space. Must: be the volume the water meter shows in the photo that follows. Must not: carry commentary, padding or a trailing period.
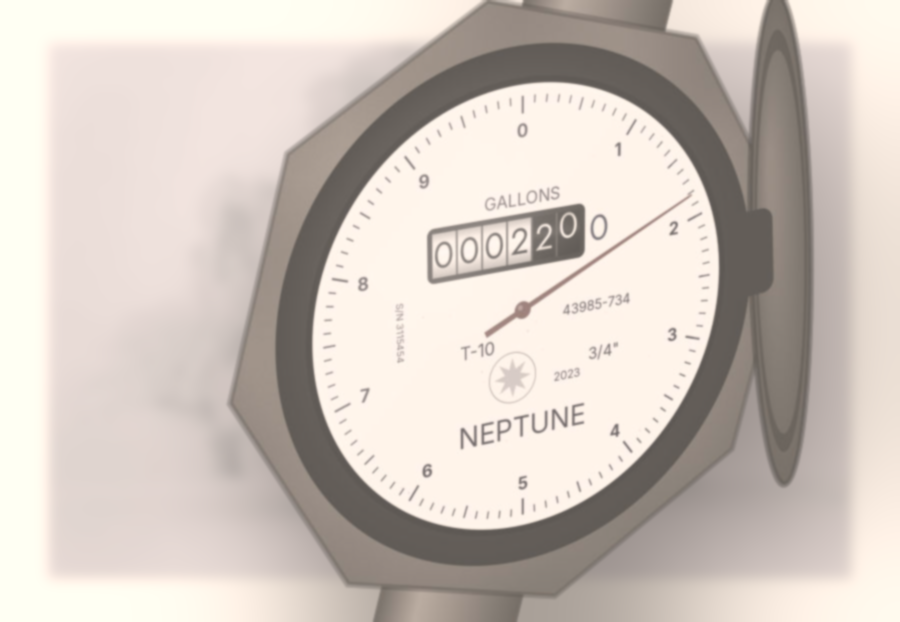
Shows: 2201.8 gal
